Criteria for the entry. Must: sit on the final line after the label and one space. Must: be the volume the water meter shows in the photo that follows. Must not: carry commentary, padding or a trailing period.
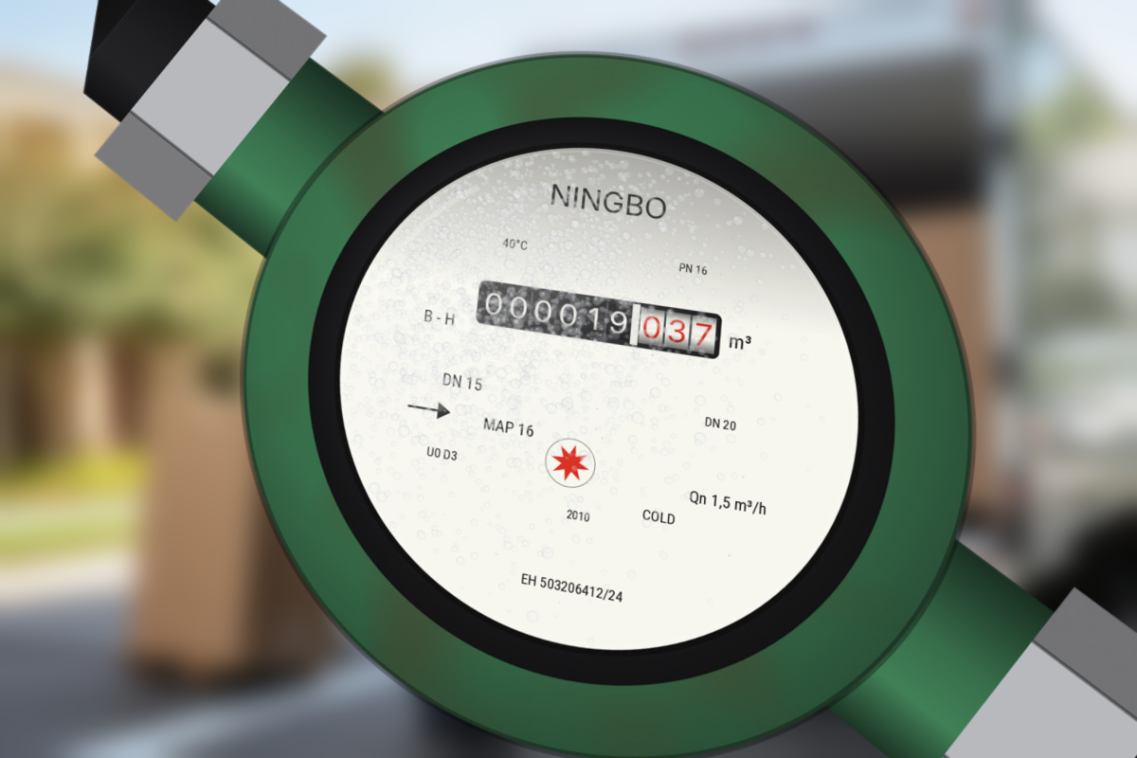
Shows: 19.037 m³
